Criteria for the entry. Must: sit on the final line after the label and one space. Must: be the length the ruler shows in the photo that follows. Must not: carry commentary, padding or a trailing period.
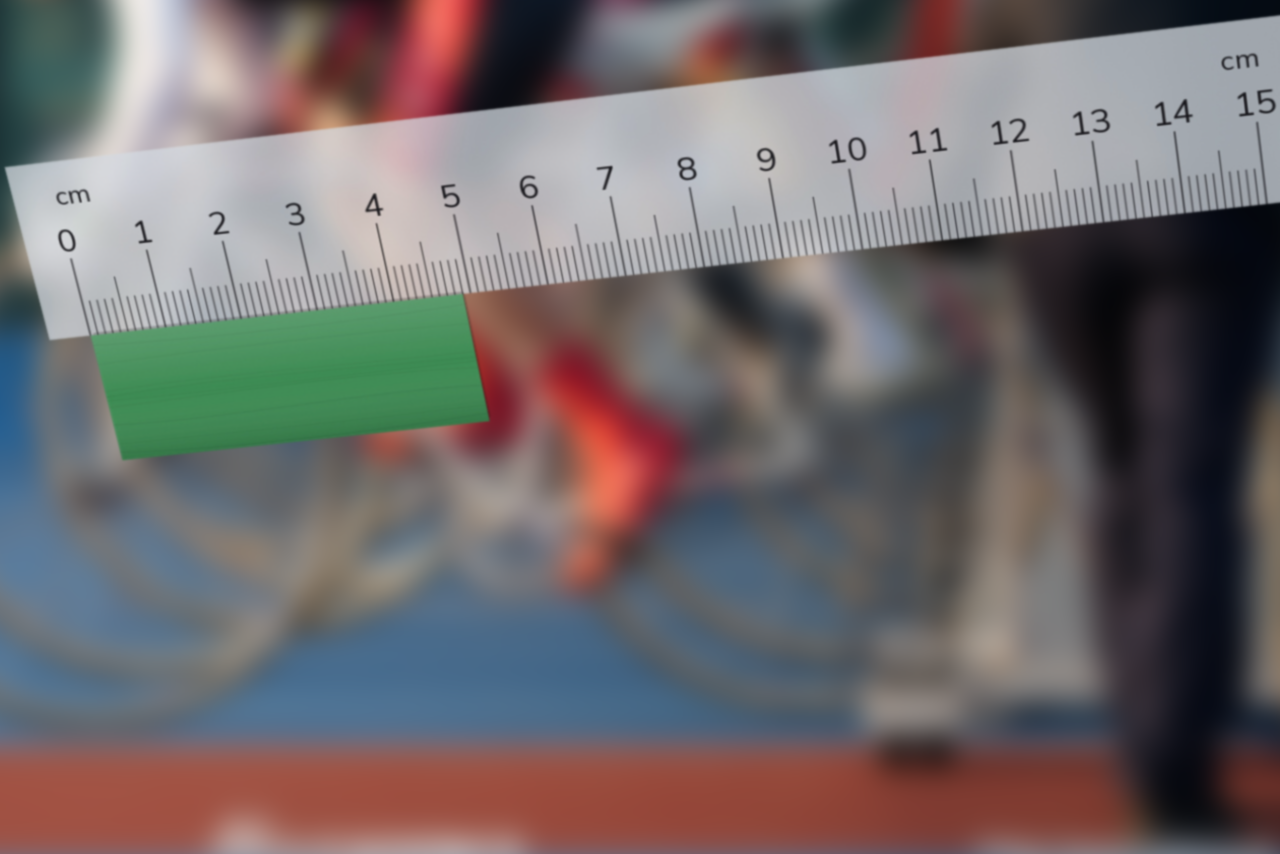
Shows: 4.9 cm
